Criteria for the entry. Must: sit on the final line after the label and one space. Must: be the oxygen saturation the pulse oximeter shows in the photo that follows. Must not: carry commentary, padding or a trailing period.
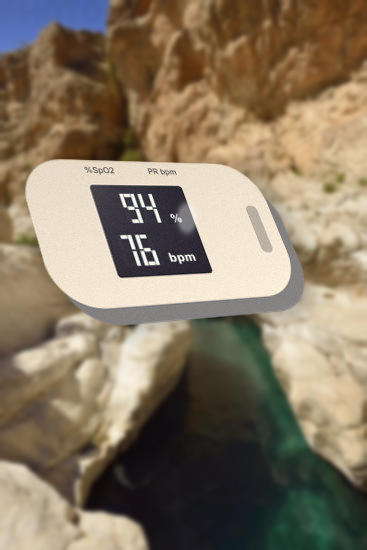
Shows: 94 %
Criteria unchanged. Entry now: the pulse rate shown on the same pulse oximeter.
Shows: 76 bpm
